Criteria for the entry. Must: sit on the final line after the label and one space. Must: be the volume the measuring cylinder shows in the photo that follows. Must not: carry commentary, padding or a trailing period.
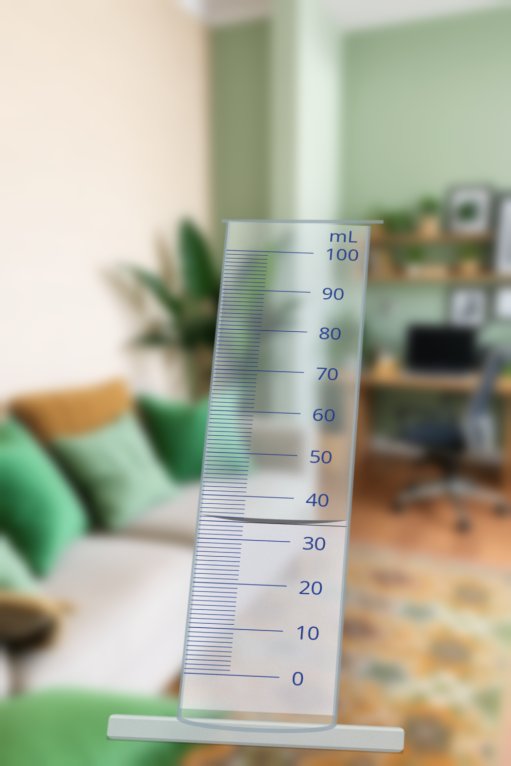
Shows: 34 mL
